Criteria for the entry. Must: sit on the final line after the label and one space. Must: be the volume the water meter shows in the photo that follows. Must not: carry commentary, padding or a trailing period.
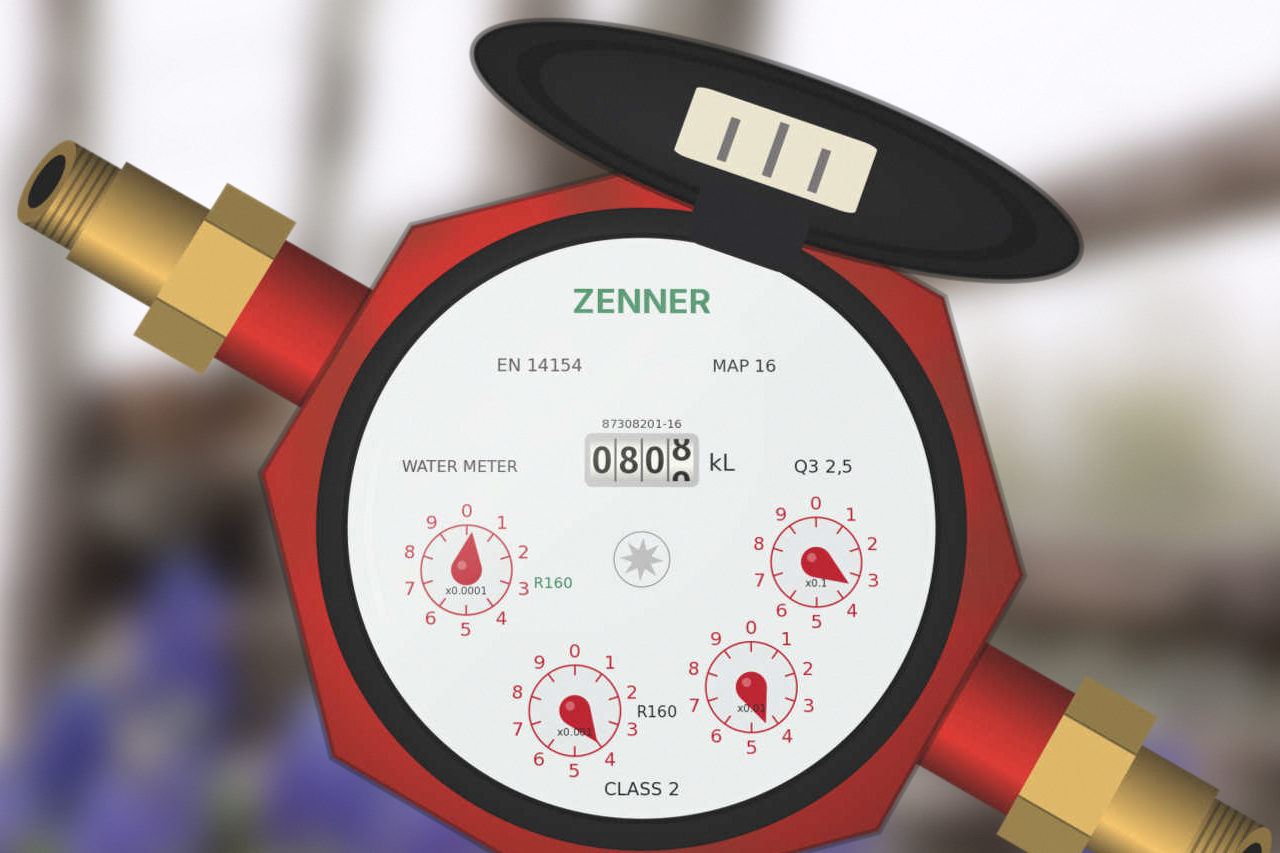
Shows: 808.3440 kL
